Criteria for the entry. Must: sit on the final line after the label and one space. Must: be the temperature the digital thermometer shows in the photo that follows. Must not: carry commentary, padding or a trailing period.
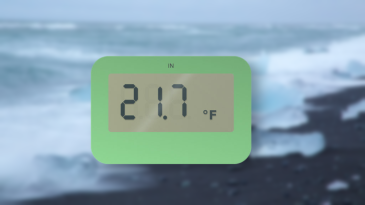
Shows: 21.7 °F
